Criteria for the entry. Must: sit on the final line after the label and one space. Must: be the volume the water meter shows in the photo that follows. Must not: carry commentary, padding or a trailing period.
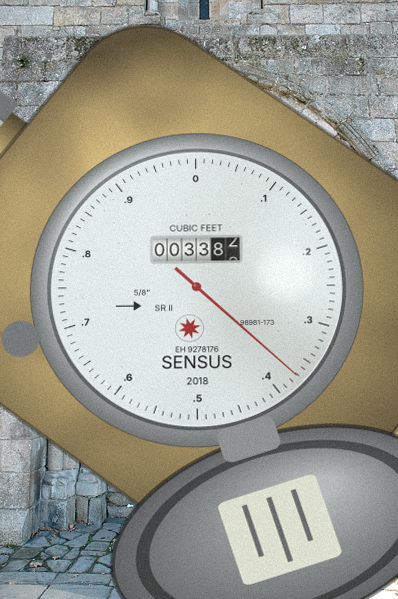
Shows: 3382.37 ft³
